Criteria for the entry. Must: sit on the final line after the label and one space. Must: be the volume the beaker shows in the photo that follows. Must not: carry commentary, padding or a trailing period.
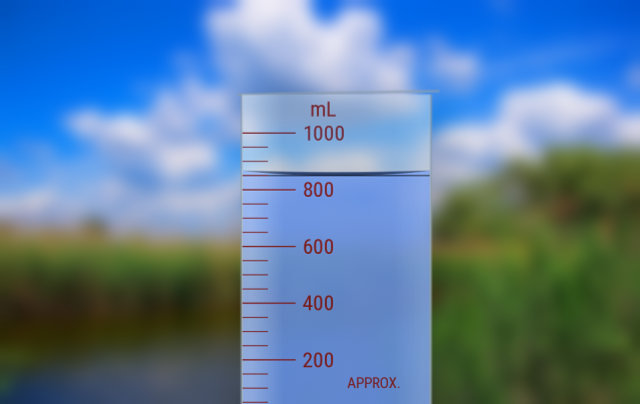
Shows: 850 mL
